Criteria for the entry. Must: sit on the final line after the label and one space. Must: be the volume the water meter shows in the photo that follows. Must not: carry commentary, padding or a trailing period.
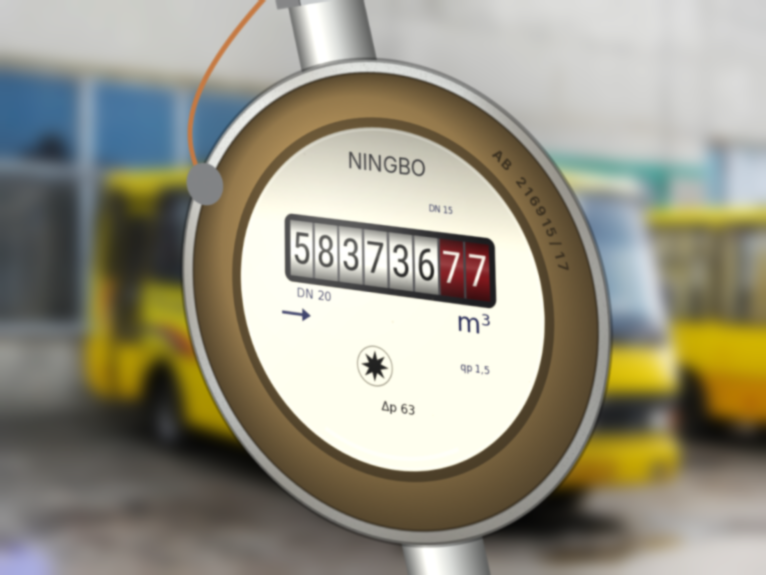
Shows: 583736.77 m³
